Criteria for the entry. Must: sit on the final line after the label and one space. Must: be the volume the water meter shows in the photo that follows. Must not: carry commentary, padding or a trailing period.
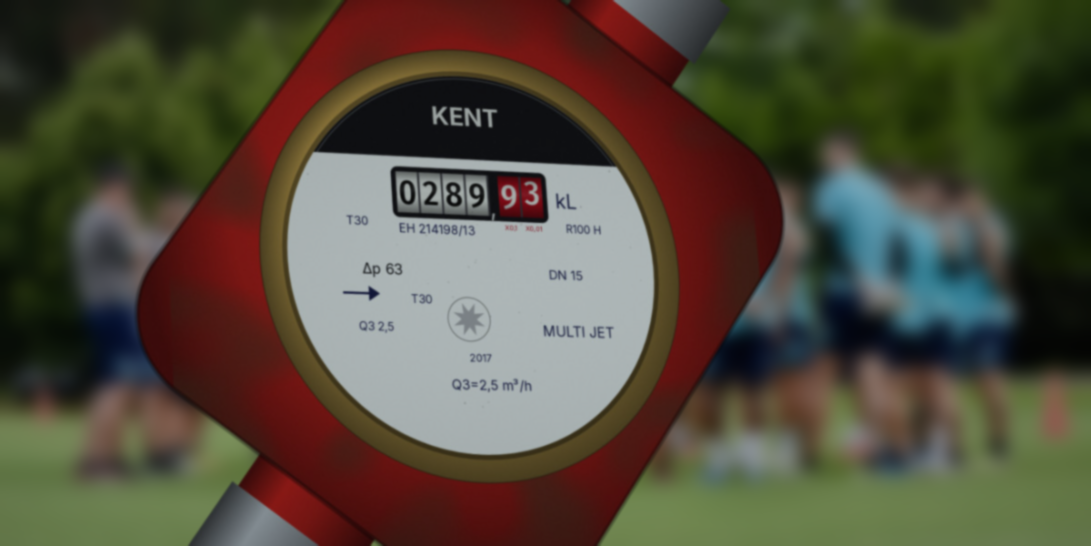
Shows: 289.93 kL
